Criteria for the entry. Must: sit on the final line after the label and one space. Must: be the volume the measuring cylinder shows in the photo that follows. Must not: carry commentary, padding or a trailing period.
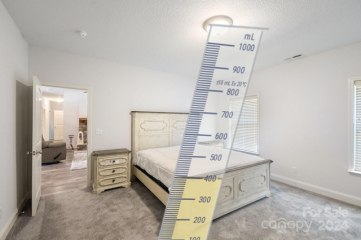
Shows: 400 mL
